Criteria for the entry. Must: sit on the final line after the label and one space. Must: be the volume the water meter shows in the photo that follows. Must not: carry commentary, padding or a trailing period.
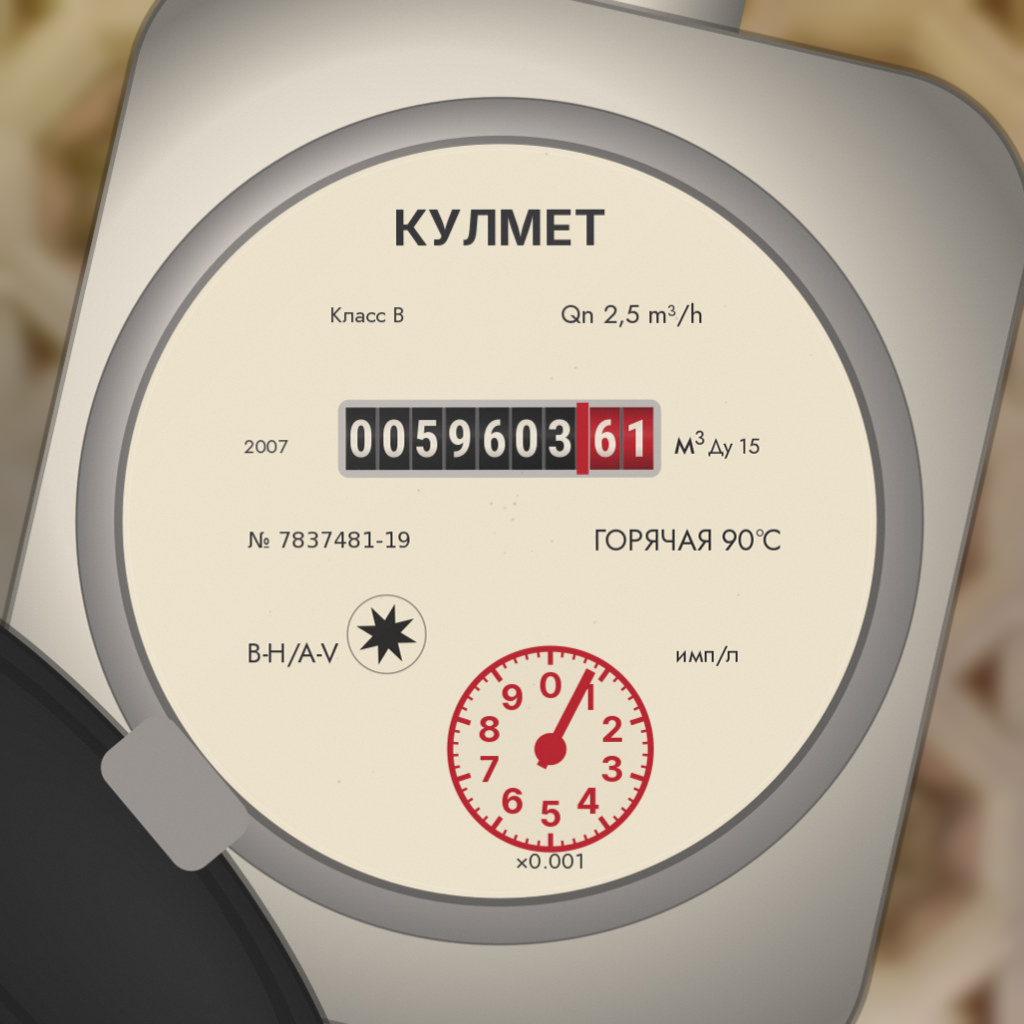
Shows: 59603.610 m³
